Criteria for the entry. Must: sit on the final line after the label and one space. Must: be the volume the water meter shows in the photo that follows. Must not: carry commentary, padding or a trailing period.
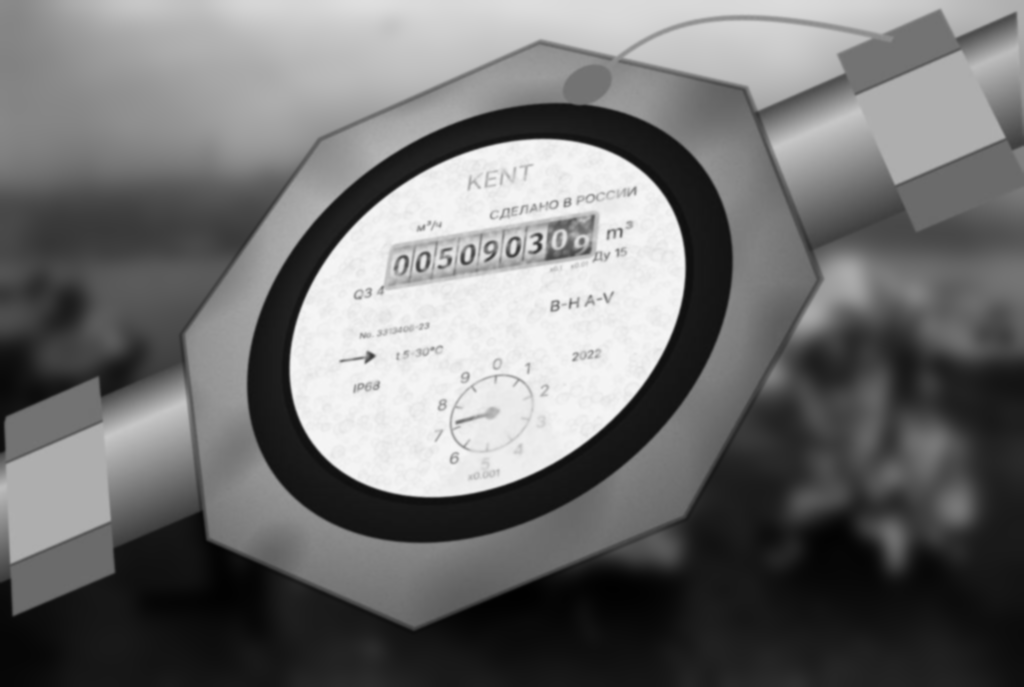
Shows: 50903.087 m³
